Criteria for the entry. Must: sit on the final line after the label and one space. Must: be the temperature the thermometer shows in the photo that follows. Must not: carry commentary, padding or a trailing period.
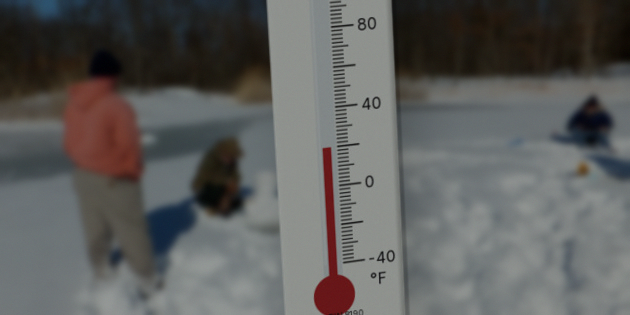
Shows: 20 °F
